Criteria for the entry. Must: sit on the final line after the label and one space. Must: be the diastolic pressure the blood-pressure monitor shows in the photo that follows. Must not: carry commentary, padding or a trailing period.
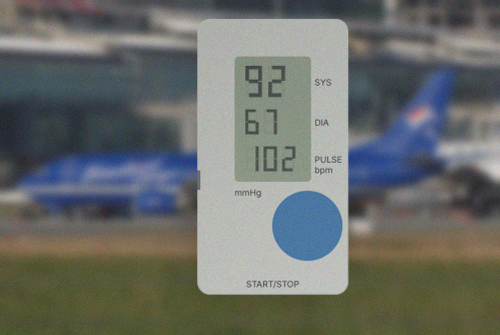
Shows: 67 mmHg
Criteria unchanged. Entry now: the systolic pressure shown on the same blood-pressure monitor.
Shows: 92 mmHg
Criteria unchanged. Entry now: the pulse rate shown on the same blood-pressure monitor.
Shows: 102 bpm
